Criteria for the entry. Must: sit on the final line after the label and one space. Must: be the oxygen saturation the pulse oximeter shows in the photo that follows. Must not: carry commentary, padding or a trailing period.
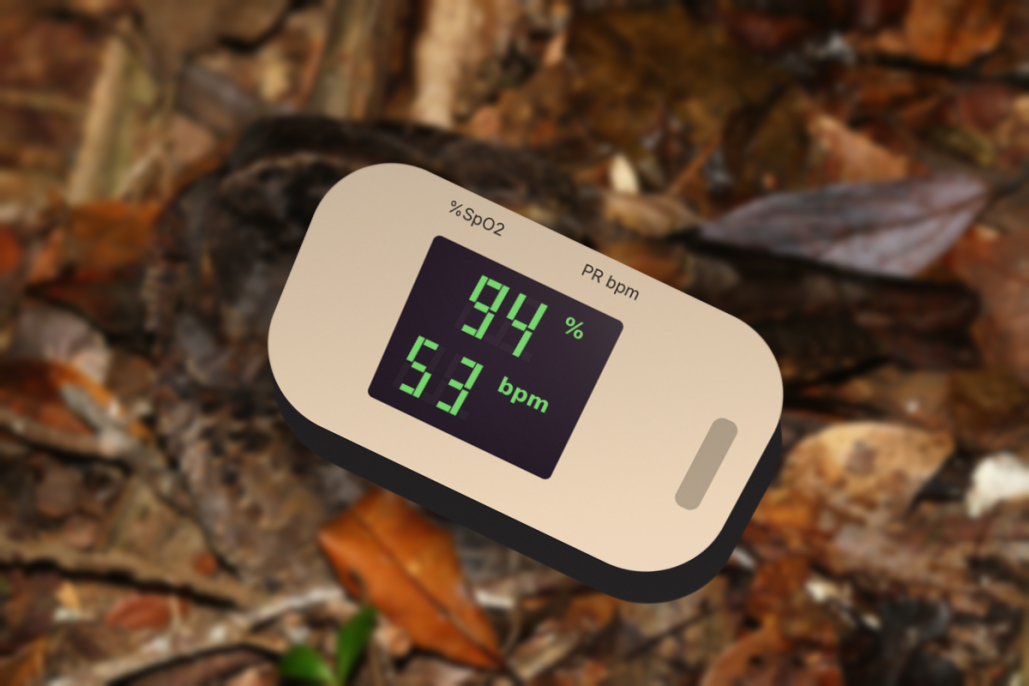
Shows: 94 %
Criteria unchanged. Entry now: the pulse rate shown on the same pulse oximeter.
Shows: 53 bpm
